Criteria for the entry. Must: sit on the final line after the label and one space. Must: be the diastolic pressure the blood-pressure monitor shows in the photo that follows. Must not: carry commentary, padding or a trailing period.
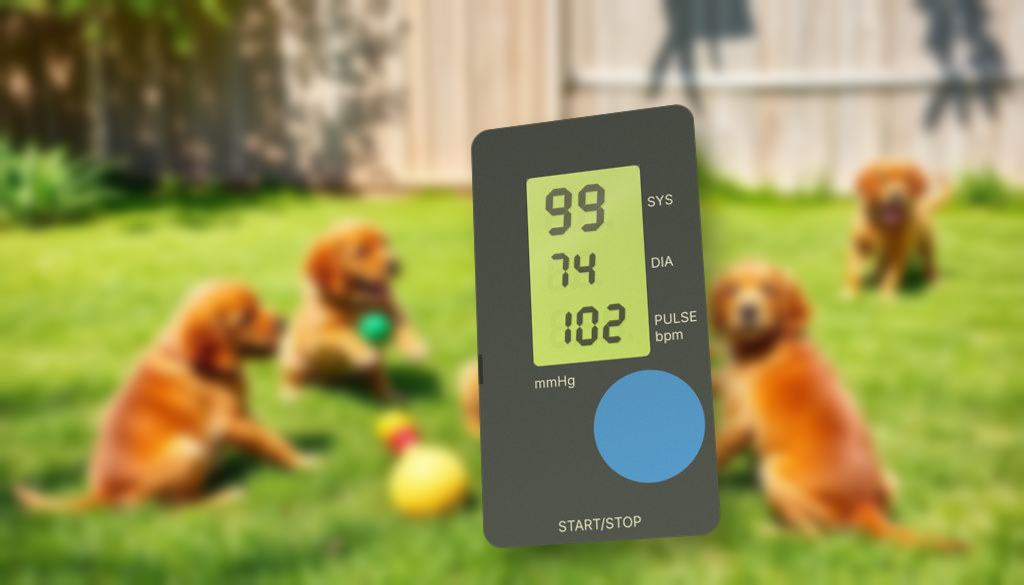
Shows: 74 mmHg
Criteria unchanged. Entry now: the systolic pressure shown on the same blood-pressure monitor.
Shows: 99 mmHg
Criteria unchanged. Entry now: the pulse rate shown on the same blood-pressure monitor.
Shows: 102 bpm
